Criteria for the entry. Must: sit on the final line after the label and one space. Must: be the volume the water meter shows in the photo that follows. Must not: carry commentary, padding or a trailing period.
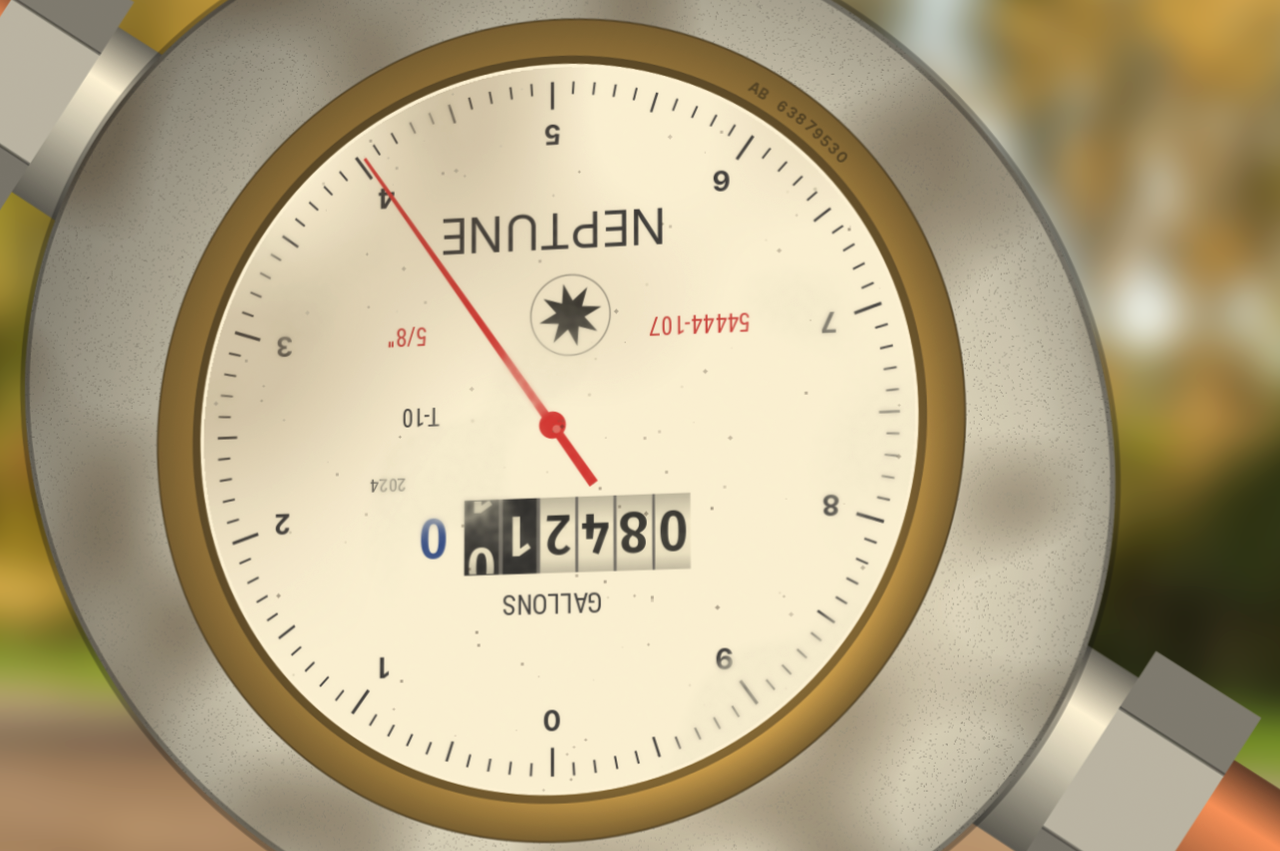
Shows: 842104.0 gal
